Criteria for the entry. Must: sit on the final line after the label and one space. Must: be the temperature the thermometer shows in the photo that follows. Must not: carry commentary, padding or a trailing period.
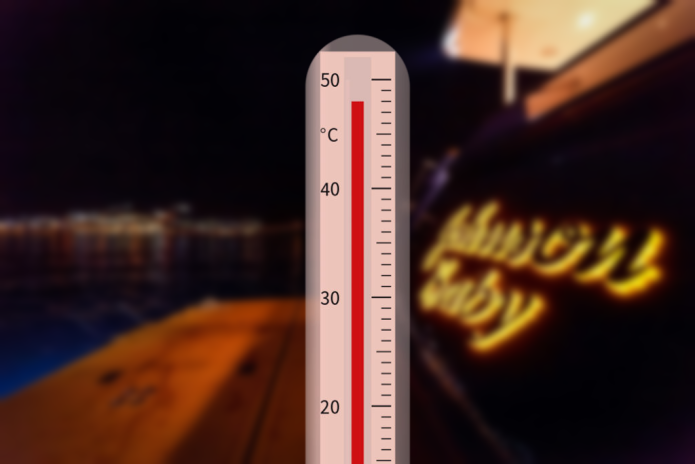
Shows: 48 °C
